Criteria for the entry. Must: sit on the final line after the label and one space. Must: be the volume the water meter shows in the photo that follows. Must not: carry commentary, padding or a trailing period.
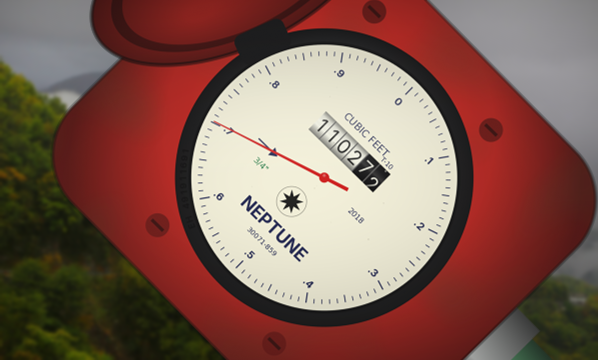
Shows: 110271.70 ft³
